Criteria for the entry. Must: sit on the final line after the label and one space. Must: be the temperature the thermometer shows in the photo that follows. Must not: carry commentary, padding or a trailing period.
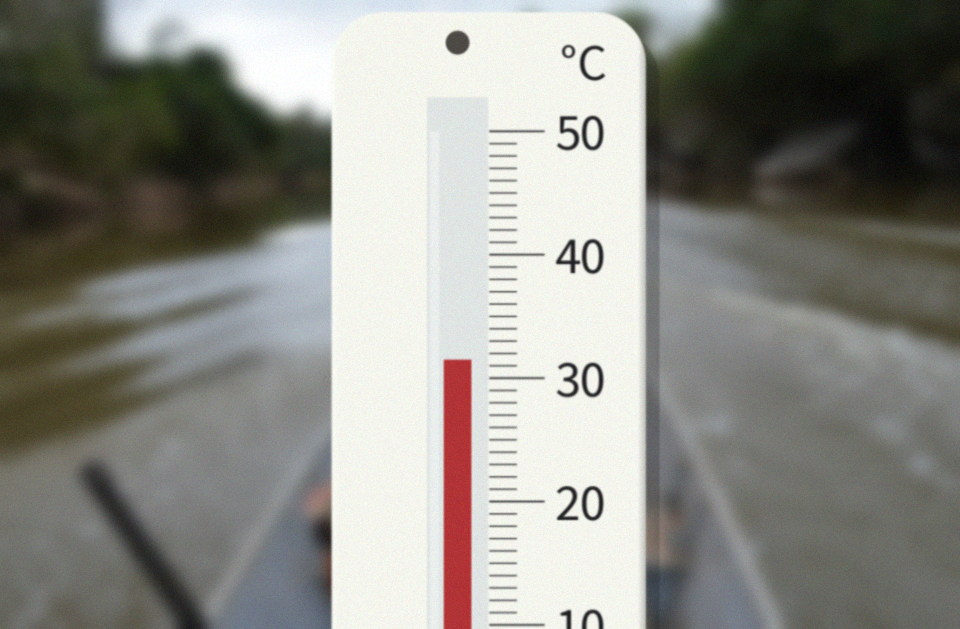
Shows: 31.5 °C
